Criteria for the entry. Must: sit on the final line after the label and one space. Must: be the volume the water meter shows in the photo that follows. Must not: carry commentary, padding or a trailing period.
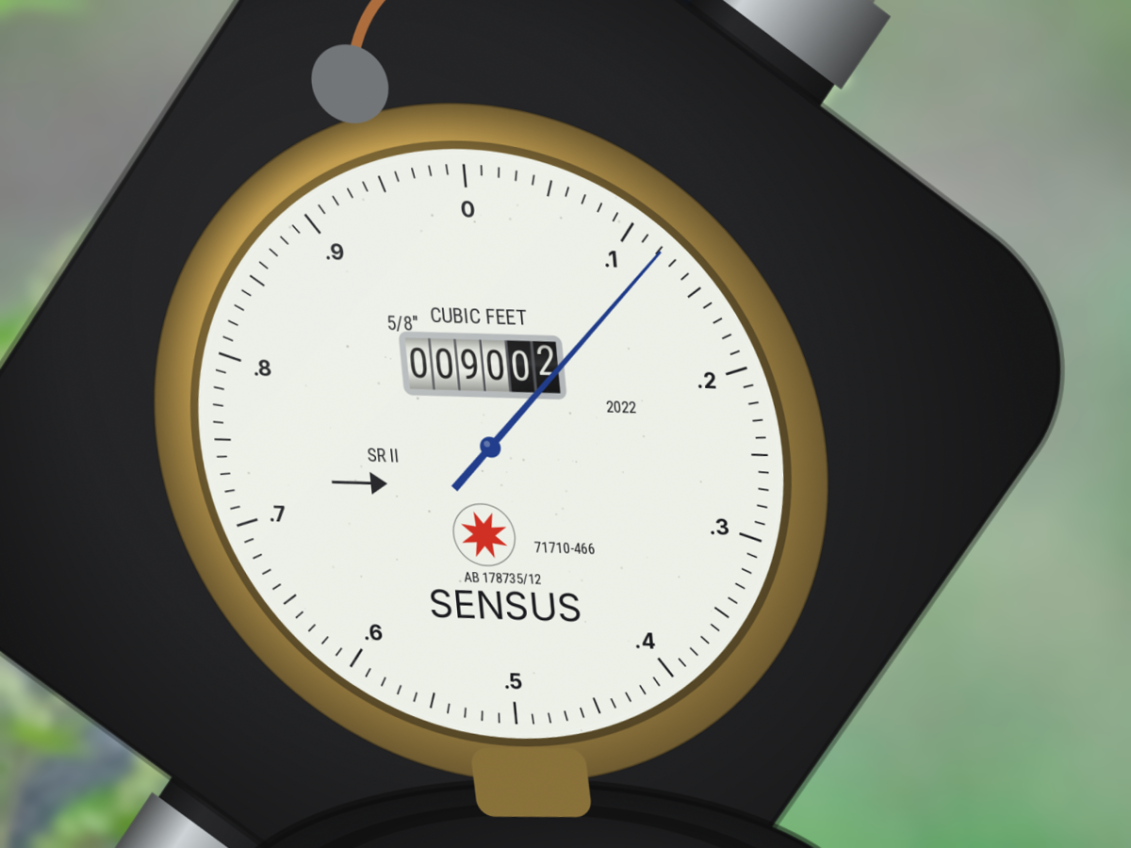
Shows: 9002.12 ft³
